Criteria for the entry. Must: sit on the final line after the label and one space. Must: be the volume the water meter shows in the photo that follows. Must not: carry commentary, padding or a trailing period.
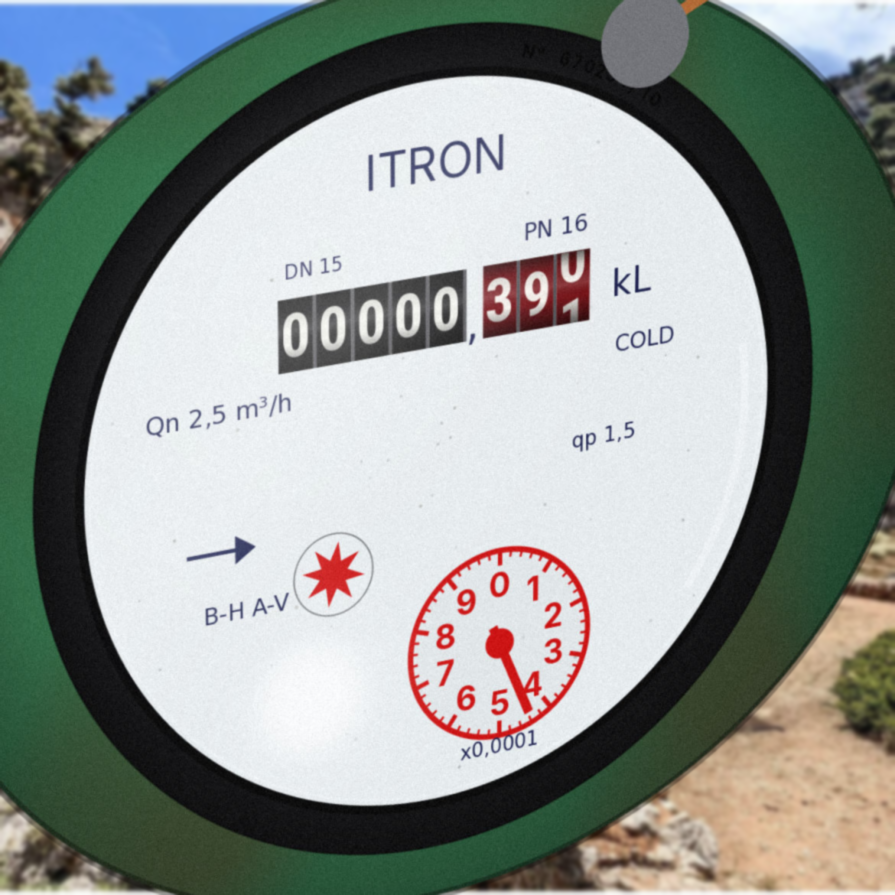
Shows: 0.3904 kL
